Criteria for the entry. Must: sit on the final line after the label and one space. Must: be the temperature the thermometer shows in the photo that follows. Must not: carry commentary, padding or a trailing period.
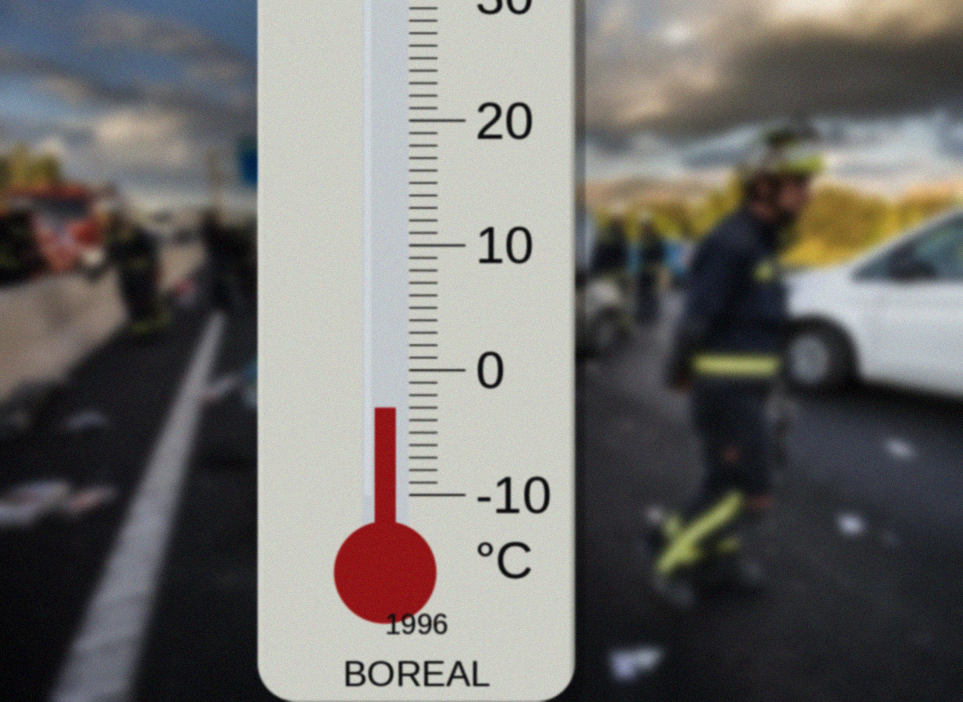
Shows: -3 °C
